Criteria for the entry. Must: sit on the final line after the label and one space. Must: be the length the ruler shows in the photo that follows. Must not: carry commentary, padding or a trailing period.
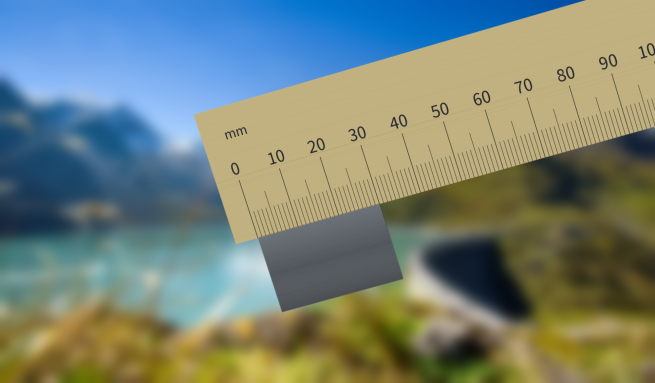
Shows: 30 mm
